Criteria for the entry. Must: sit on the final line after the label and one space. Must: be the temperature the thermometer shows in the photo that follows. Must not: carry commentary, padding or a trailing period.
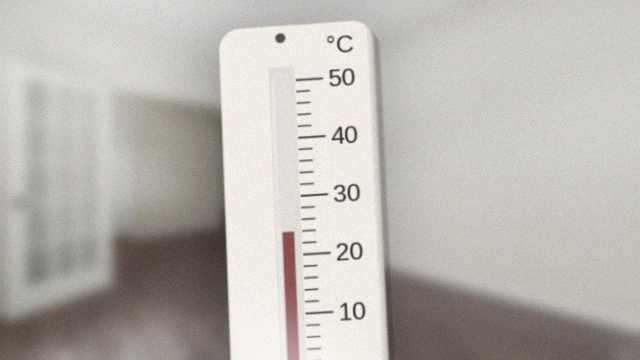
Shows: 24 °C
